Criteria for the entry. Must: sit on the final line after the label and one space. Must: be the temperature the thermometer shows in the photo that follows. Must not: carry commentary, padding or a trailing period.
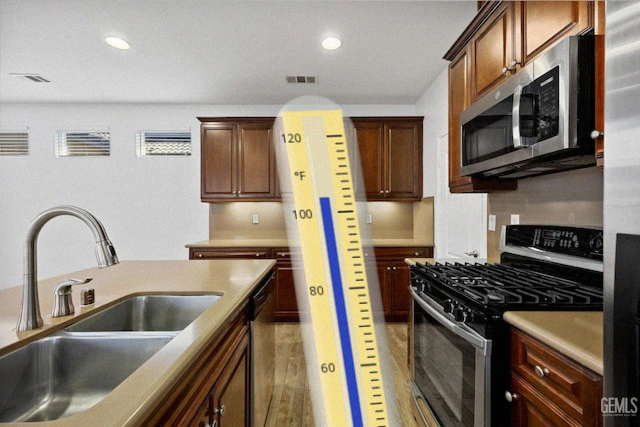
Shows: 104 °F
